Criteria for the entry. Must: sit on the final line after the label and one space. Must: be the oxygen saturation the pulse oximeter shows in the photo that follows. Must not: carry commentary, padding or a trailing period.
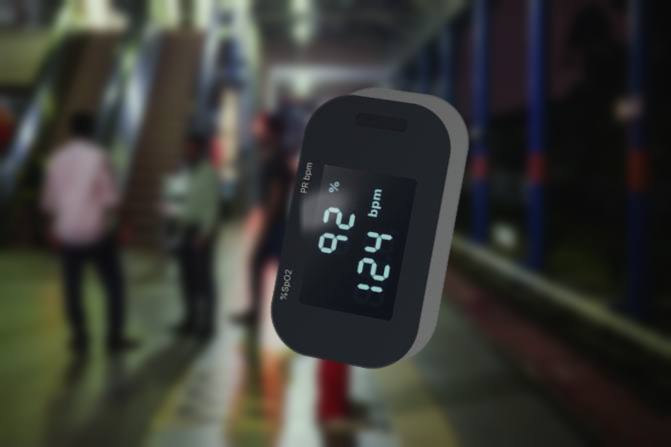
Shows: 92 %
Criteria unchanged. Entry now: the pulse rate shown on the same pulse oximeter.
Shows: 124 bpm
